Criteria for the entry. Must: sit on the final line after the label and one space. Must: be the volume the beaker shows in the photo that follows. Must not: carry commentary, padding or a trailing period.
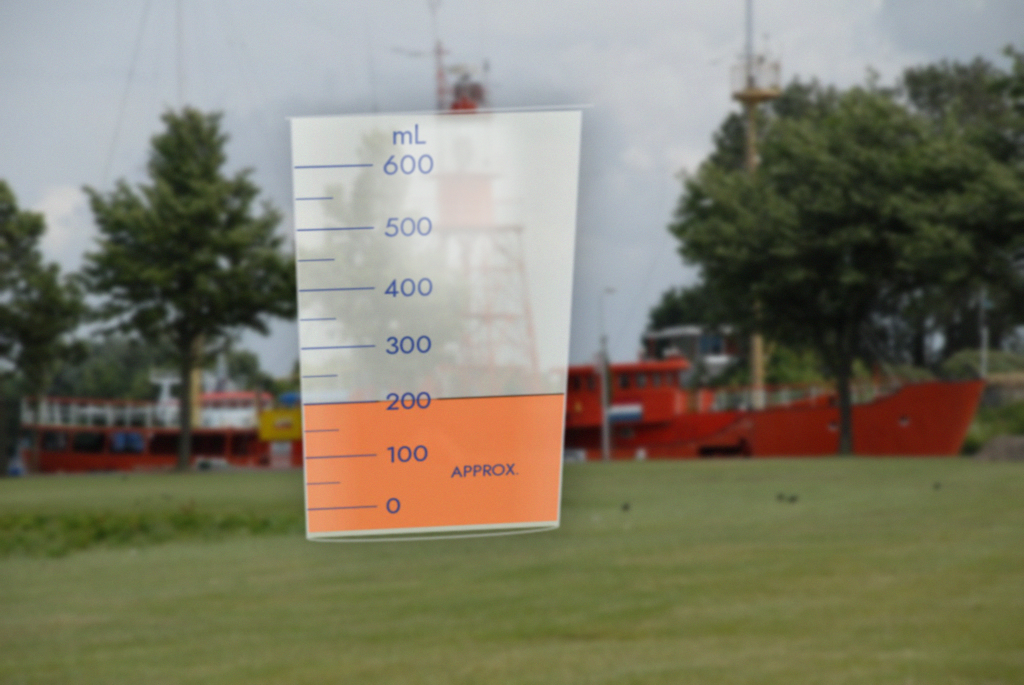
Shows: 200 mL
